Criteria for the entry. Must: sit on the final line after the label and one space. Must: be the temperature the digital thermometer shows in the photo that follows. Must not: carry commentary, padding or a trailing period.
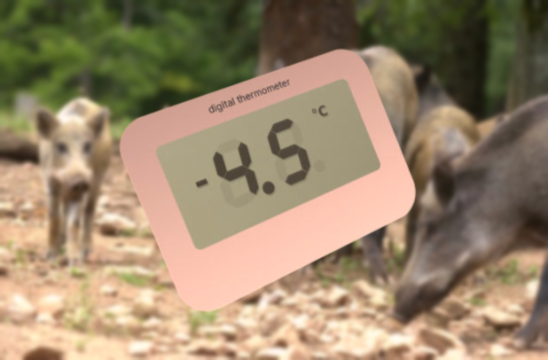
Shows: -4.5 °C
